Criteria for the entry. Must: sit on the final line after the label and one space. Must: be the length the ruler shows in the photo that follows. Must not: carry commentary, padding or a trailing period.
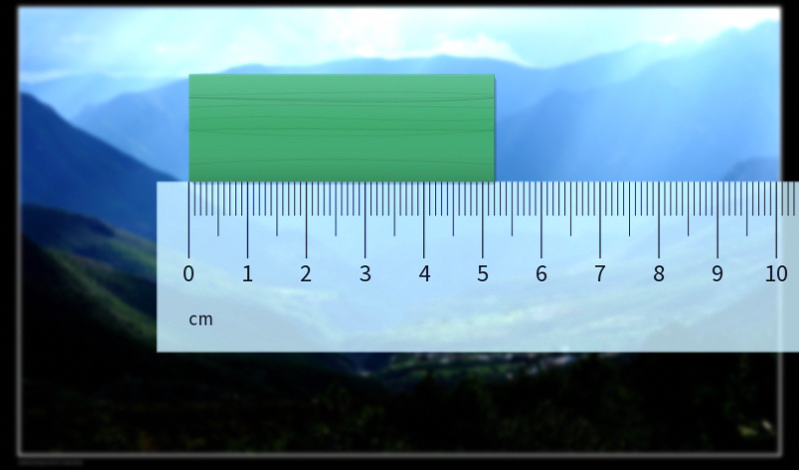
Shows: 5.2 cm
